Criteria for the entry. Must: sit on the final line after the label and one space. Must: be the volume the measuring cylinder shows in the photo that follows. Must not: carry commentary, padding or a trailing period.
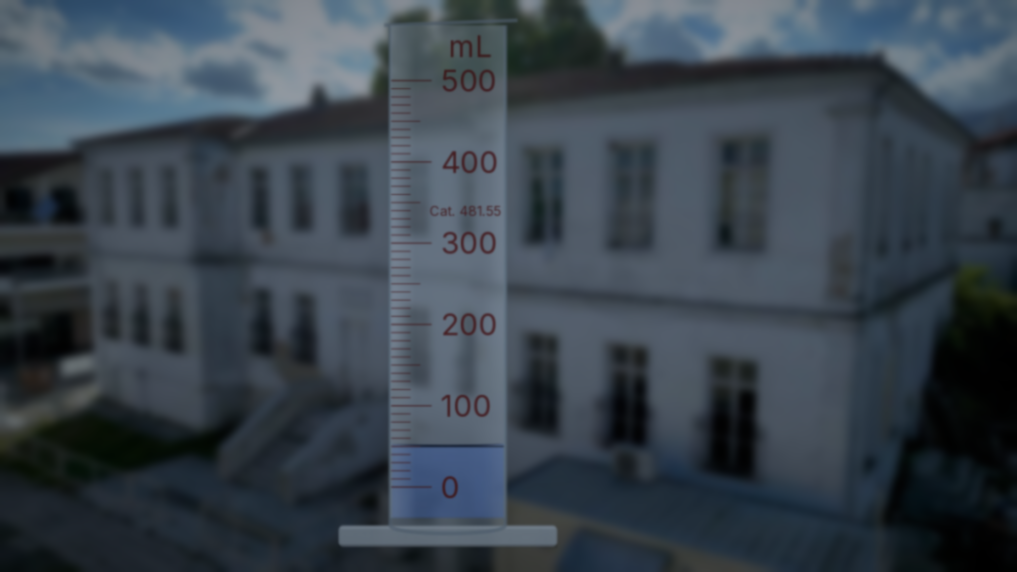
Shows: 50 mL
